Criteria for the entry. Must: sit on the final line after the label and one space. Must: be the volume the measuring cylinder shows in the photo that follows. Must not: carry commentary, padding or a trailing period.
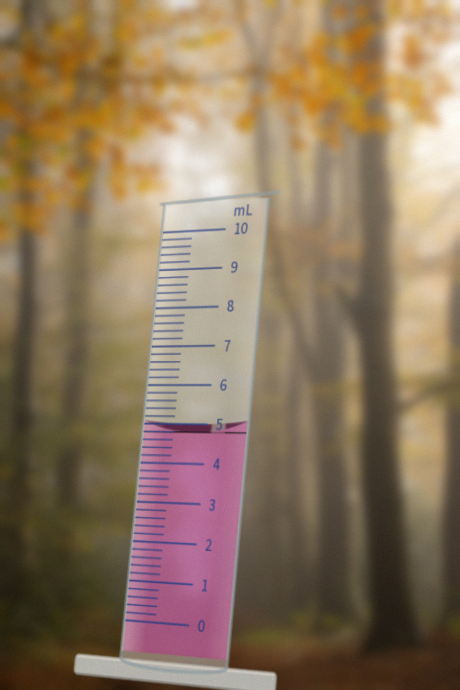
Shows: 4.8 mL
